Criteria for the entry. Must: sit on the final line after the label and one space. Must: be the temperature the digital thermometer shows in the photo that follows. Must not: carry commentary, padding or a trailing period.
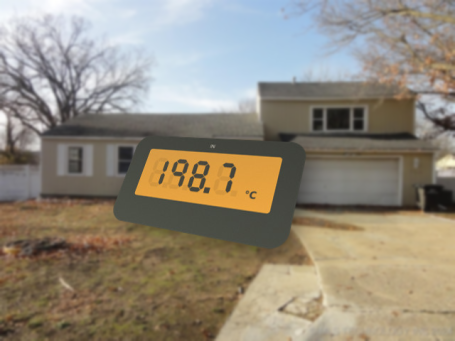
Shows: 198.7 °C
